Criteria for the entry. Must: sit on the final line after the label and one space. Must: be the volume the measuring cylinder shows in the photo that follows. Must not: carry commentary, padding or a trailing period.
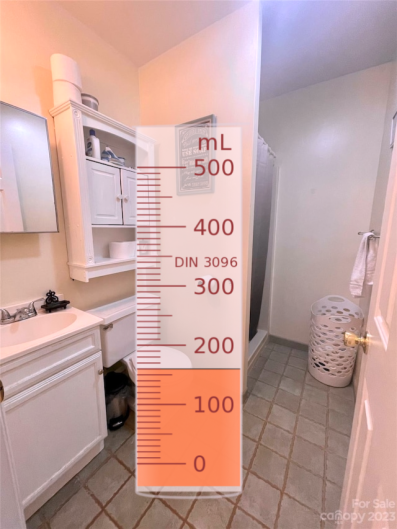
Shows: 160 mL
